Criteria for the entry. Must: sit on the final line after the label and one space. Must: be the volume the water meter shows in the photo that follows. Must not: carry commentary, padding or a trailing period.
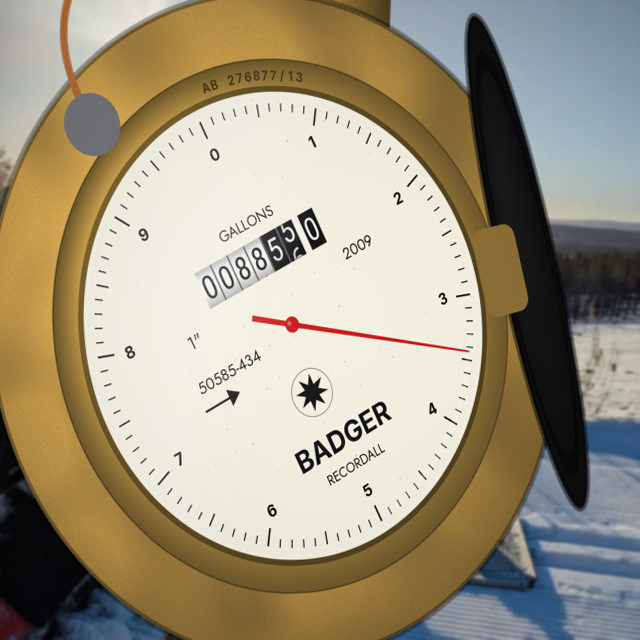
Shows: 88553.4 gal
